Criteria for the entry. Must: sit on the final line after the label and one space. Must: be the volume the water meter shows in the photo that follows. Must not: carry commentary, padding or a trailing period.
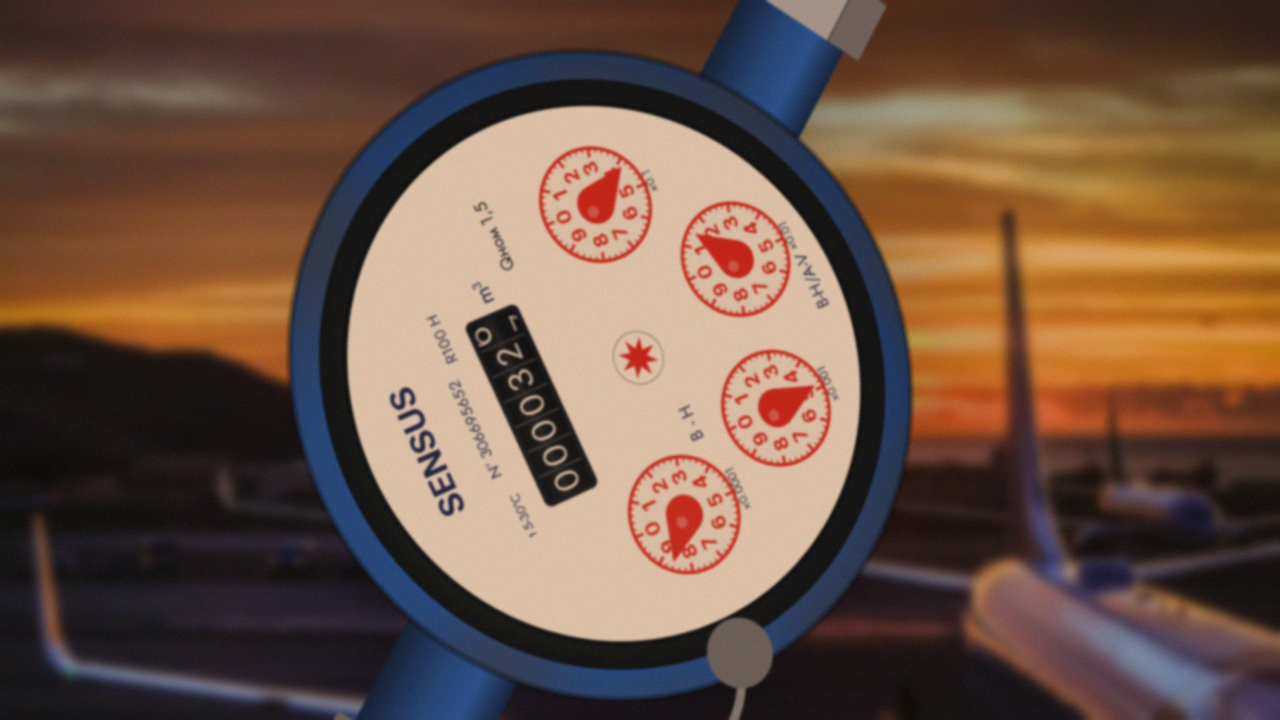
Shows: 326.4148 m³
